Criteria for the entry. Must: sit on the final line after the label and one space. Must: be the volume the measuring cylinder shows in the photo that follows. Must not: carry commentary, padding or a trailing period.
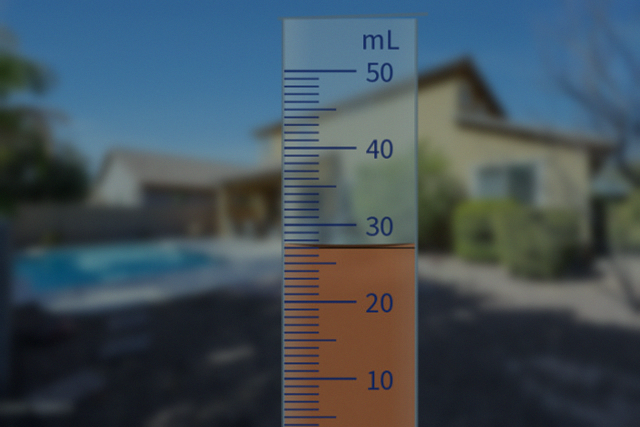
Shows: 27 mL
